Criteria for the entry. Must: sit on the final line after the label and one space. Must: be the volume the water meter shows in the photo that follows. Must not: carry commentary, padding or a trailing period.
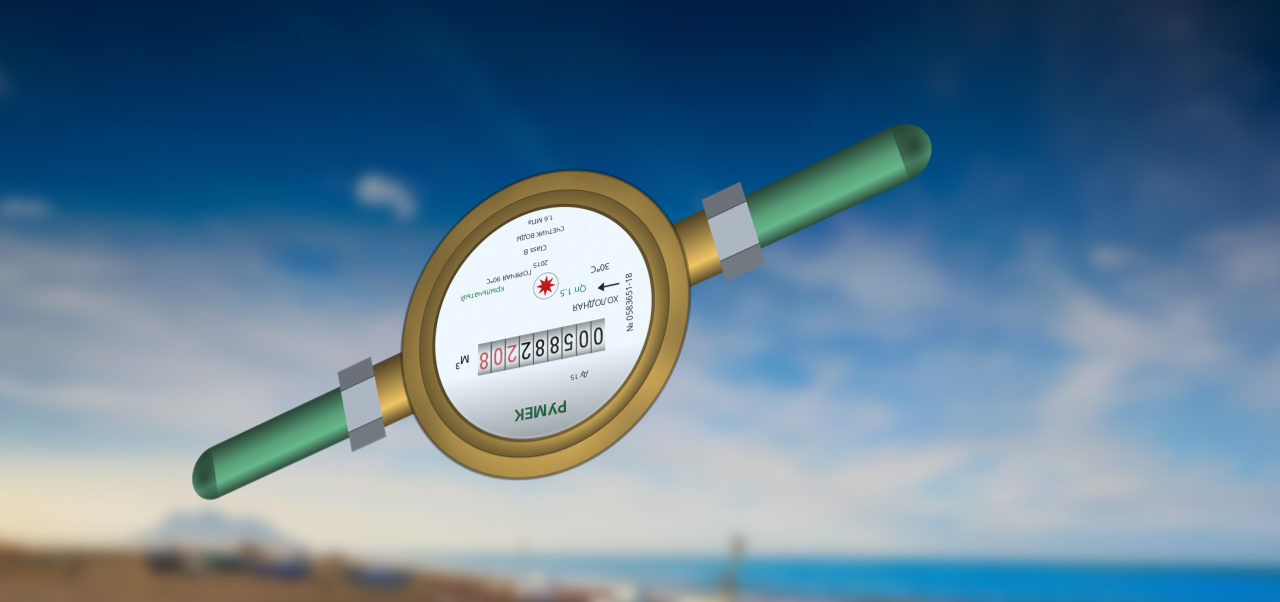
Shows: 5882.208 m³
